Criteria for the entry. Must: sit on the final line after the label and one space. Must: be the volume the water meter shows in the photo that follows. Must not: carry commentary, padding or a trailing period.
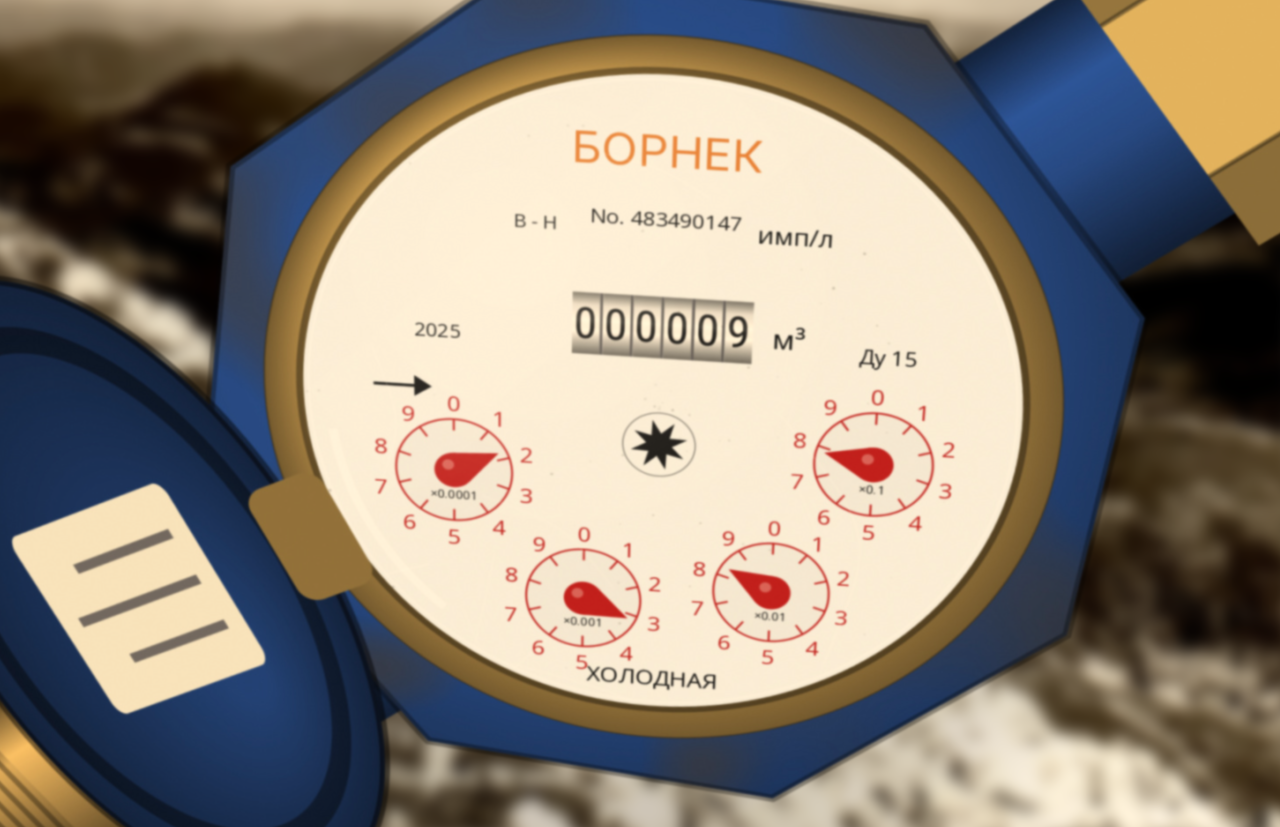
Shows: 9.7831 m³
